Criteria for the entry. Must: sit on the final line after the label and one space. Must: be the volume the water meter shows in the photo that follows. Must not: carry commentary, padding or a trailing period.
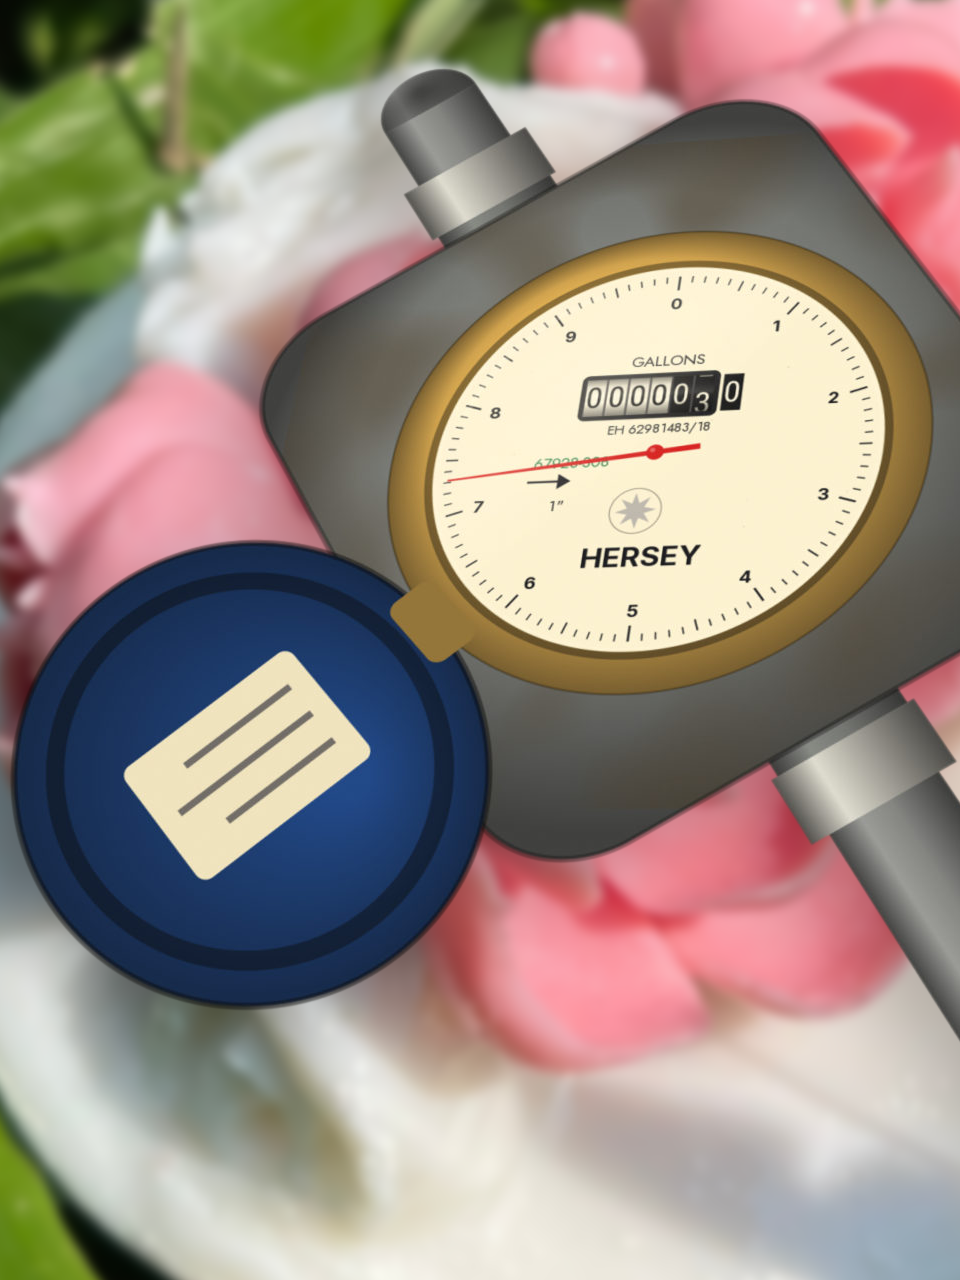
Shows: 27.3 gal
